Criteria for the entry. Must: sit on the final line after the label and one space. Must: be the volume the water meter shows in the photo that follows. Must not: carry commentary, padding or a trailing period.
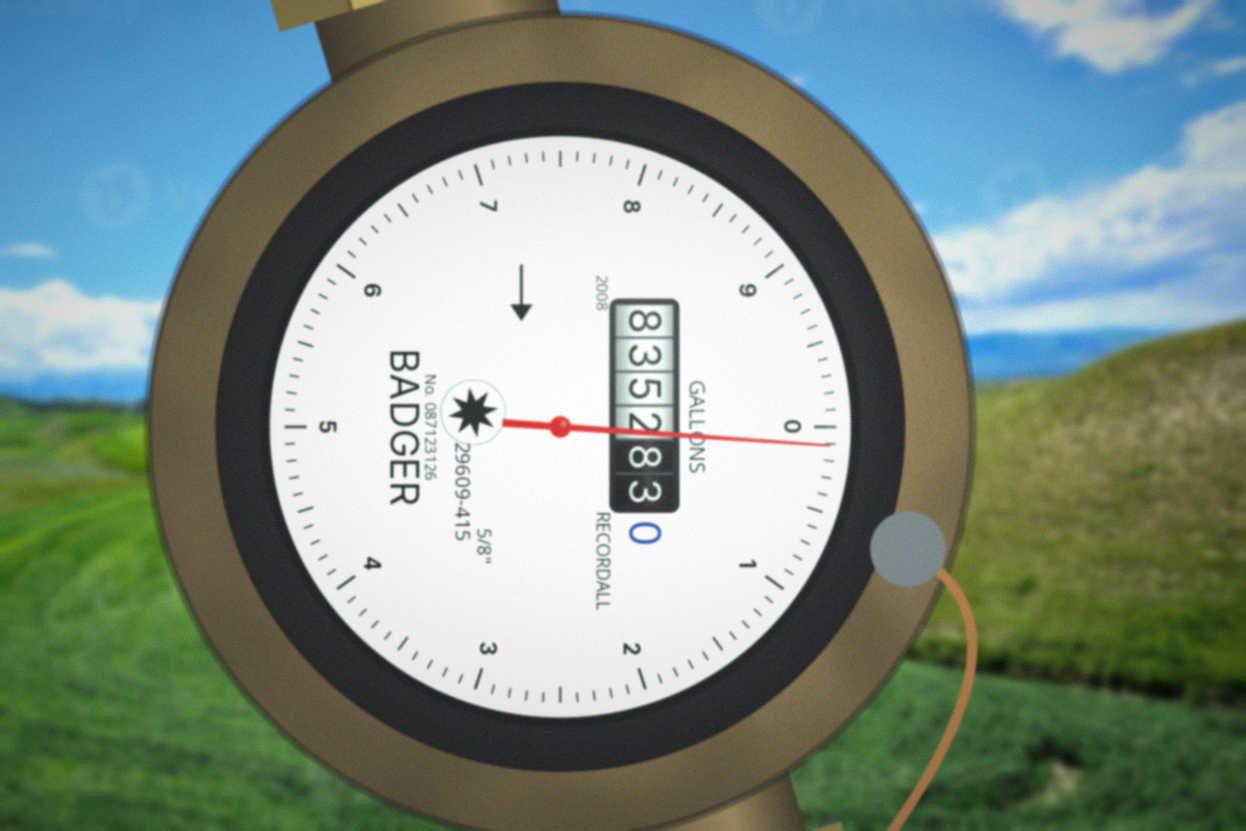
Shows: 8352830.1 gal
